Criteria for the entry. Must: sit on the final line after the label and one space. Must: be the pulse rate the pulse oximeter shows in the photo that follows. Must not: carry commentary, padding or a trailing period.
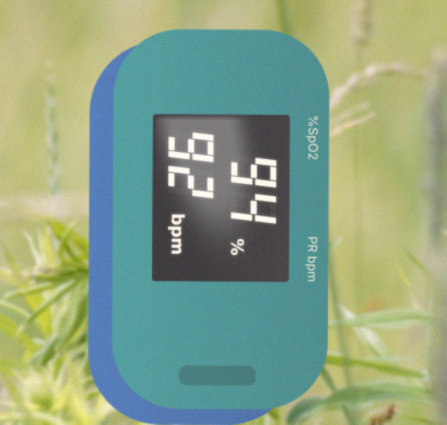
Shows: 92 bpm
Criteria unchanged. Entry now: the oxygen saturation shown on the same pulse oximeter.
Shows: 94 %
